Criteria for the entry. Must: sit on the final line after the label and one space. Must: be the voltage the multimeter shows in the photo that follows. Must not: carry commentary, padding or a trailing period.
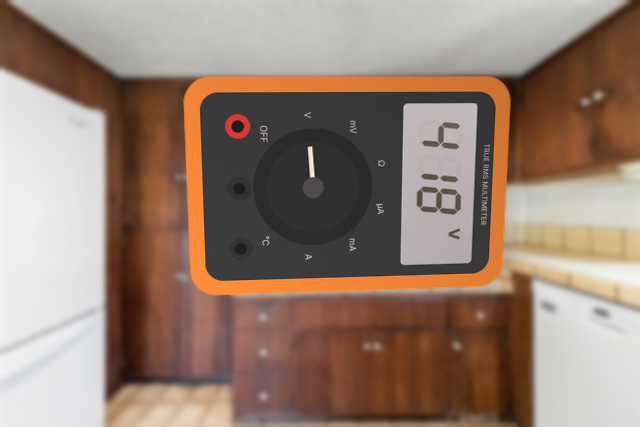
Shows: 418 V
